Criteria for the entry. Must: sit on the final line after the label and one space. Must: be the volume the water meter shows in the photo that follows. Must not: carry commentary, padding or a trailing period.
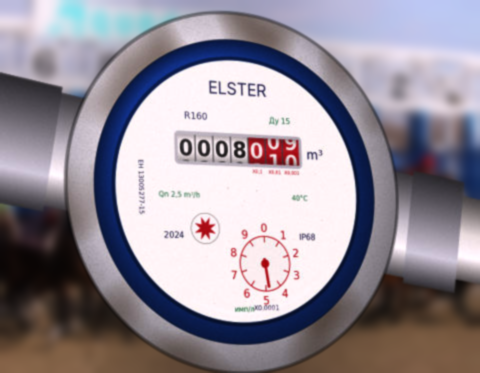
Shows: 8.0094 m³
